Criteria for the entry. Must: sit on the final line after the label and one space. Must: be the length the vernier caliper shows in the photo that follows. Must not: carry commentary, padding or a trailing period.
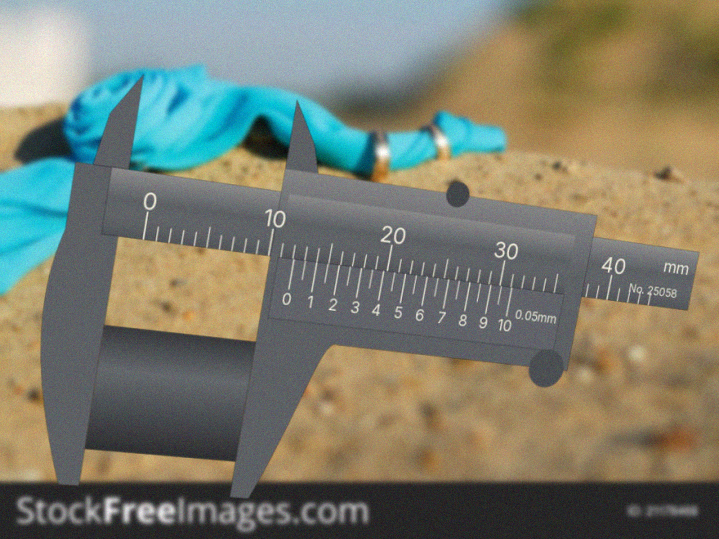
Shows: 12.1 mm
